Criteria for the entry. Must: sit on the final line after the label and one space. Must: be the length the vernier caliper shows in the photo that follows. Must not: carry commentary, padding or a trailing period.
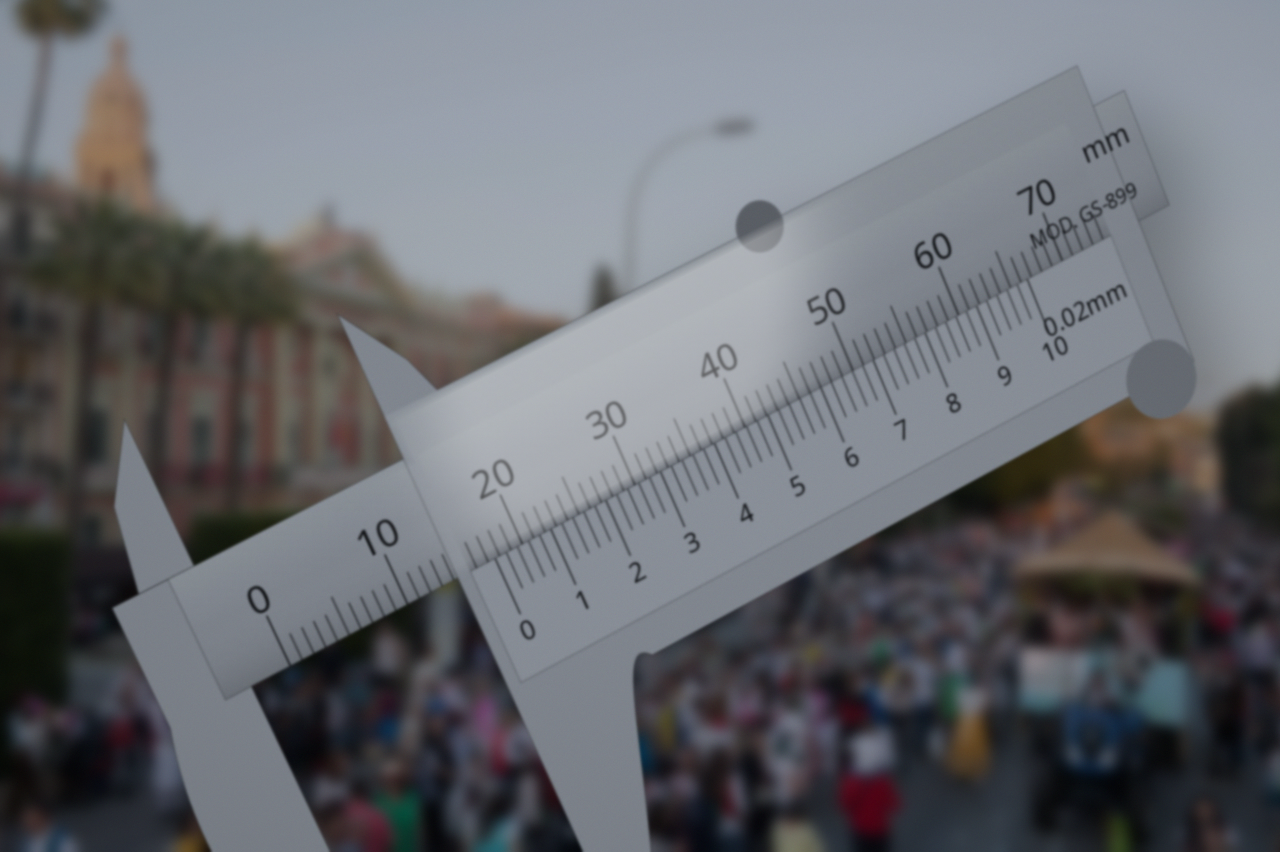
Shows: 17.6 mm
